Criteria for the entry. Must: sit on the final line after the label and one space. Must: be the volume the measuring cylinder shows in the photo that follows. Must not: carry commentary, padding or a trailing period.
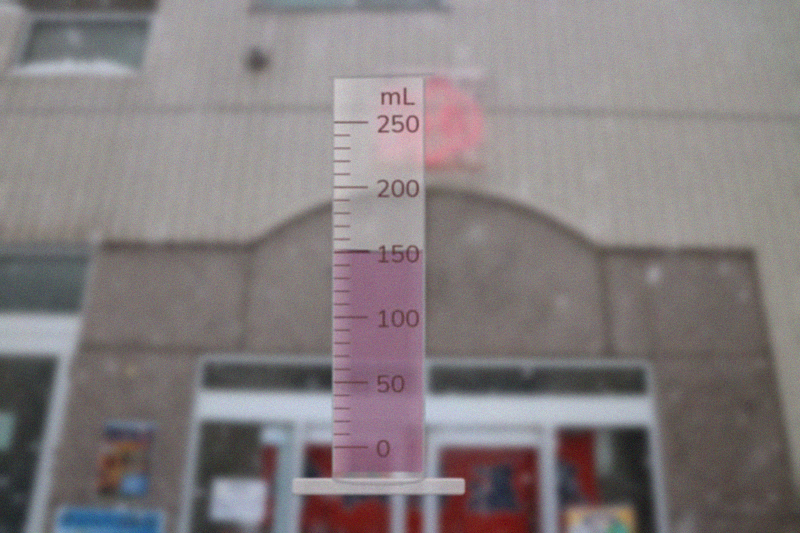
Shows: 150 mL
